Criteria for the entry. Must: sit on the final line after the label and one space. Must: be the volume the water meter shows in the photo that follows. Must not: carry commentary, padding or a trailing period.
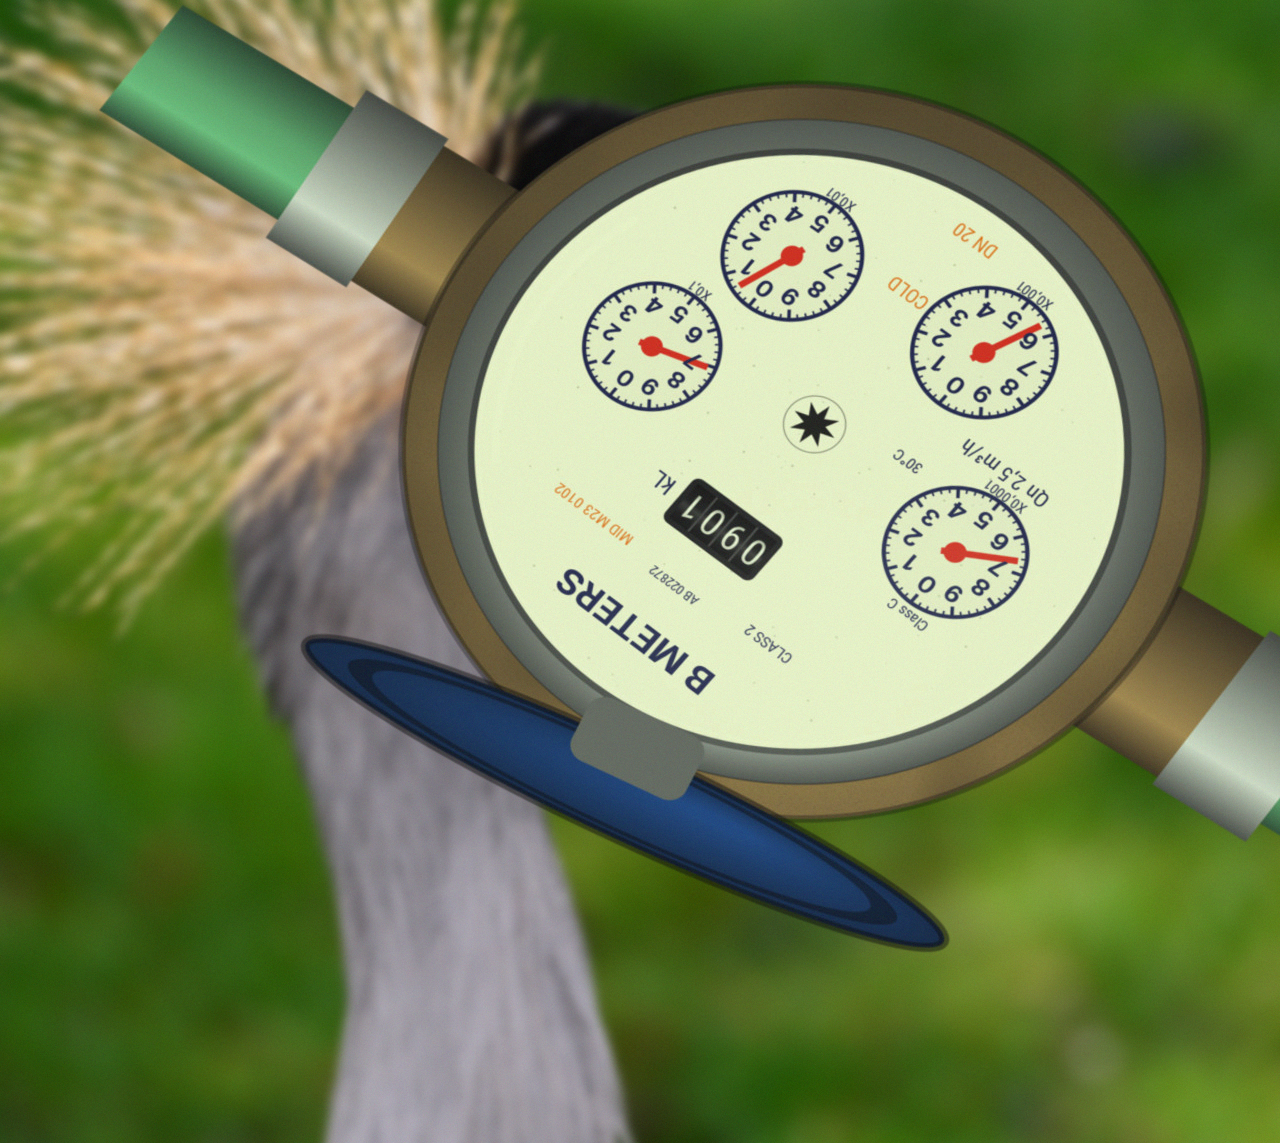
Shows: 901.7056 kL
